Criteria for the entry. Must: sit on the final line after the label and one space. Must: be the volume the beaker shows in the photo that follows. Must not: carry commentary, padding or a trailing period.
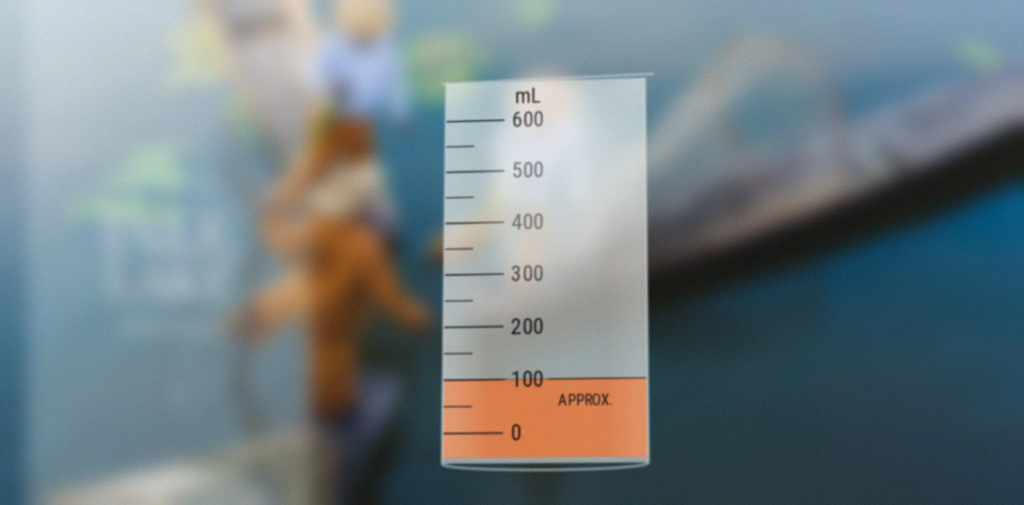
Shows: 100 mL
